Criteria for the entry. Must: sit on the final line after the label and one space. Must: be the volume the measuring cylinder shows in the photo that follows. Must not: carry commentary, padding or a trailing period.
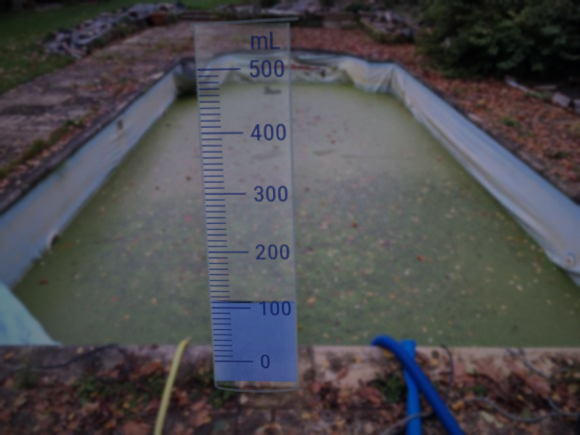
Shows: 110 mL
